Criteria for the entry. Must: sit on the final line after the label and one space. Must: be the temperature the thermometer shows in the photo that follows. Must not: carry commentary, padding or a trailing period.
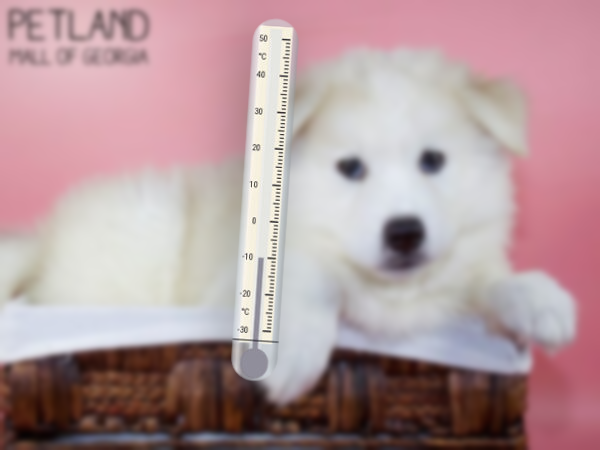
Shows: -10 °C
